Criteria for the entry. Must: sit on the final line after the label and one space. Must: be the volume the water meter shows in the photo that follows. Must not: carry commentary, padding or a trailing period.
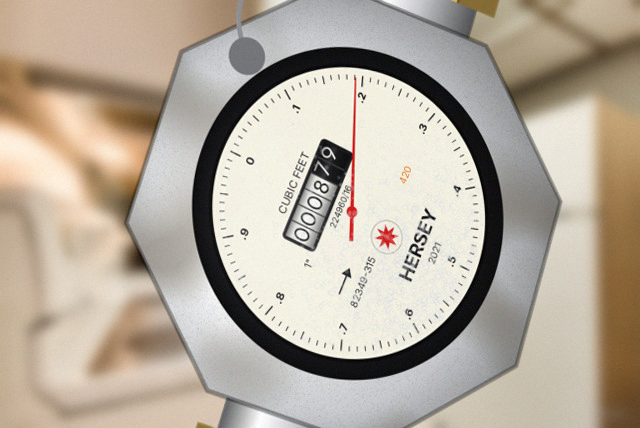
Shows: 879.19 ft³
